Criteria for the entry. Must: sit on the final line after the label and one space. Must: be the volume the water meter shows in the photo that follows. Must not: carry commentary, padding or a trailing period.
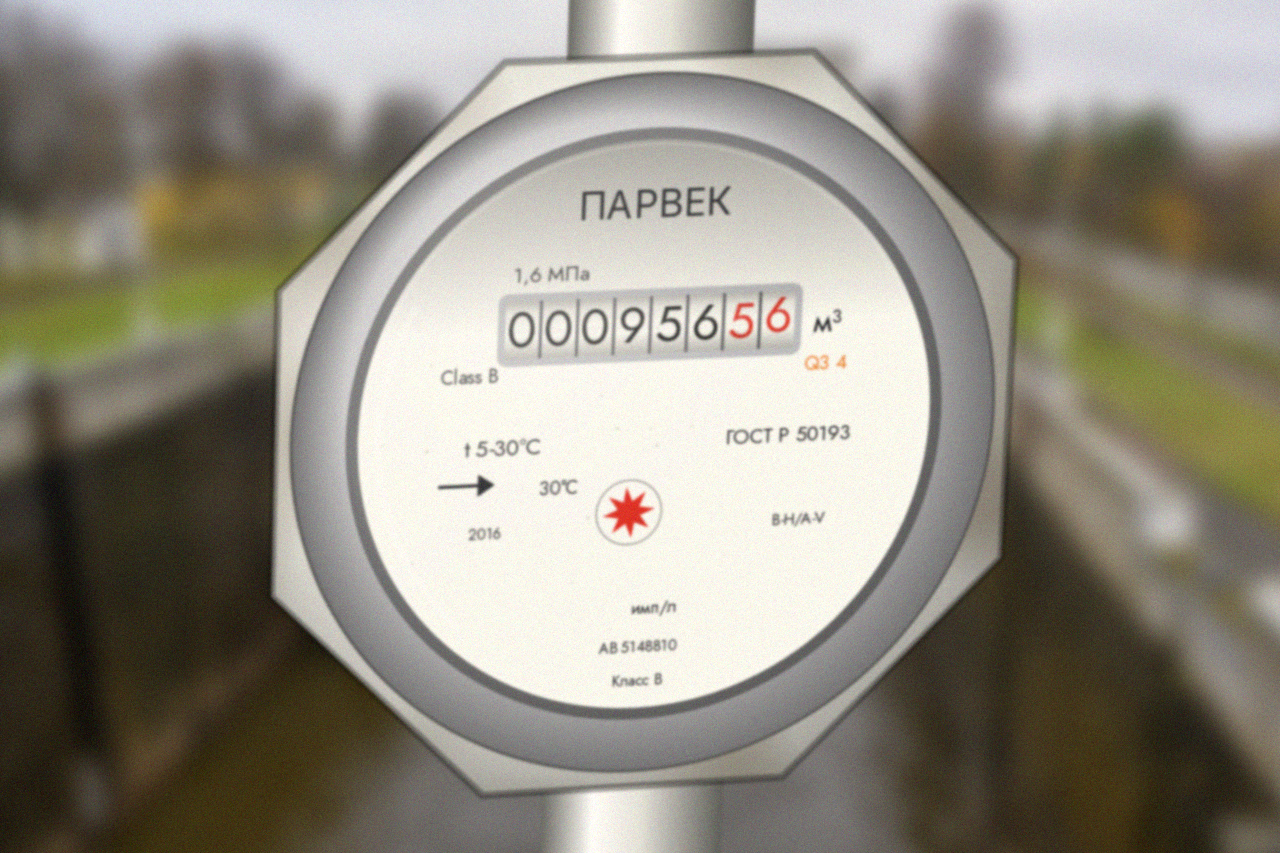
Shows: 956.56 m³
